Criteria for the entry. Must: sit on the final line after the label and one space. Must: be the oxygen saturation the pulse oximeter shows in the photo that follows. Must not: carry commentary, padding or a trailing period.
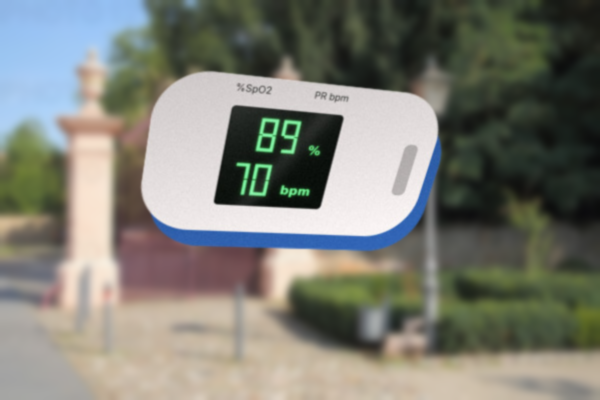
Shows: 89 %
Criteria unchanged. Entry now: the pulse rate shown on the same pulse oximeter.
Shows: 70 bpm
